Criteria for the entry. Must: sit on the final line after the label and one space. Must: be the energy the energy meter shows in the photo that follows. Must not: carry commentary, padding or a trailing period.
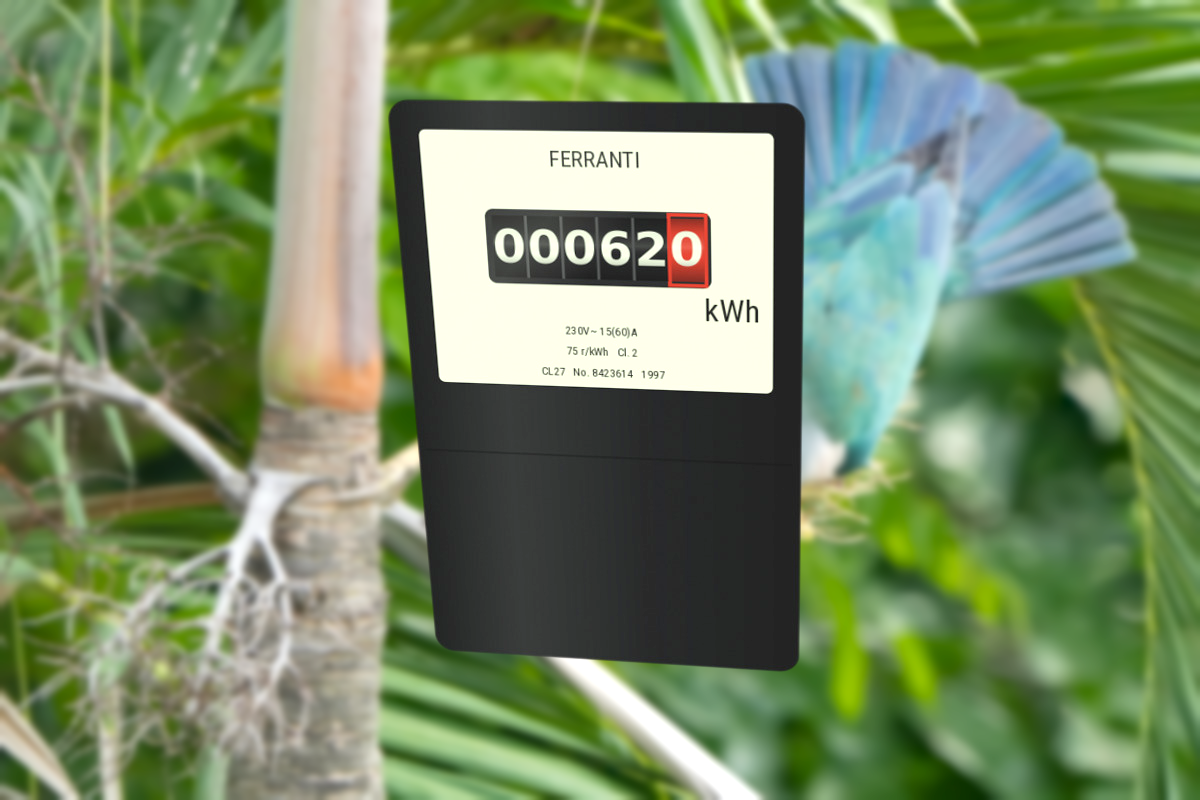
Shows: 62.0 kWh
